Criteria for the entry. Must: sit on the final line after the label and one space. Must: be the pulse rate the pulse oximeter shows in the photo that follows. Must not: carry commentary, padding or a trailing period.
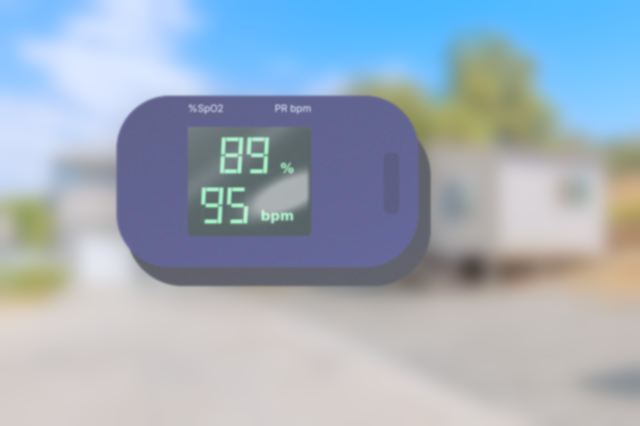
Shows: 95 bpm
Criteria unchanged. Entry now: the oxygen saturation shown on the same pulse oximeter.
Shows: 89 %
